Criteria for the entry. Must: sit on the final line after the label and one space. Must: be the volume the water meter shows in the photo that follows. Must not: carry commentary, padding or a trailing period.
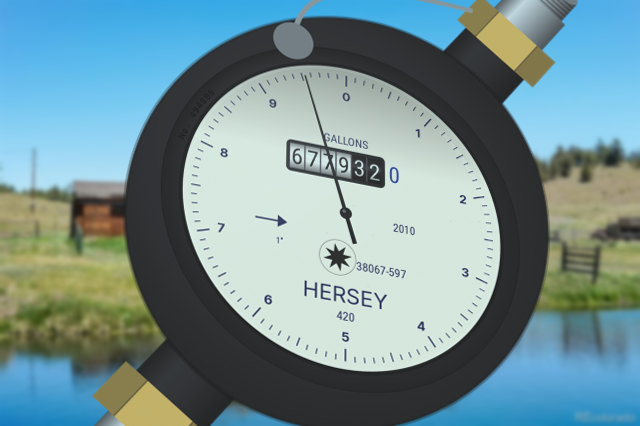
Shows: 6779319.5 gal
